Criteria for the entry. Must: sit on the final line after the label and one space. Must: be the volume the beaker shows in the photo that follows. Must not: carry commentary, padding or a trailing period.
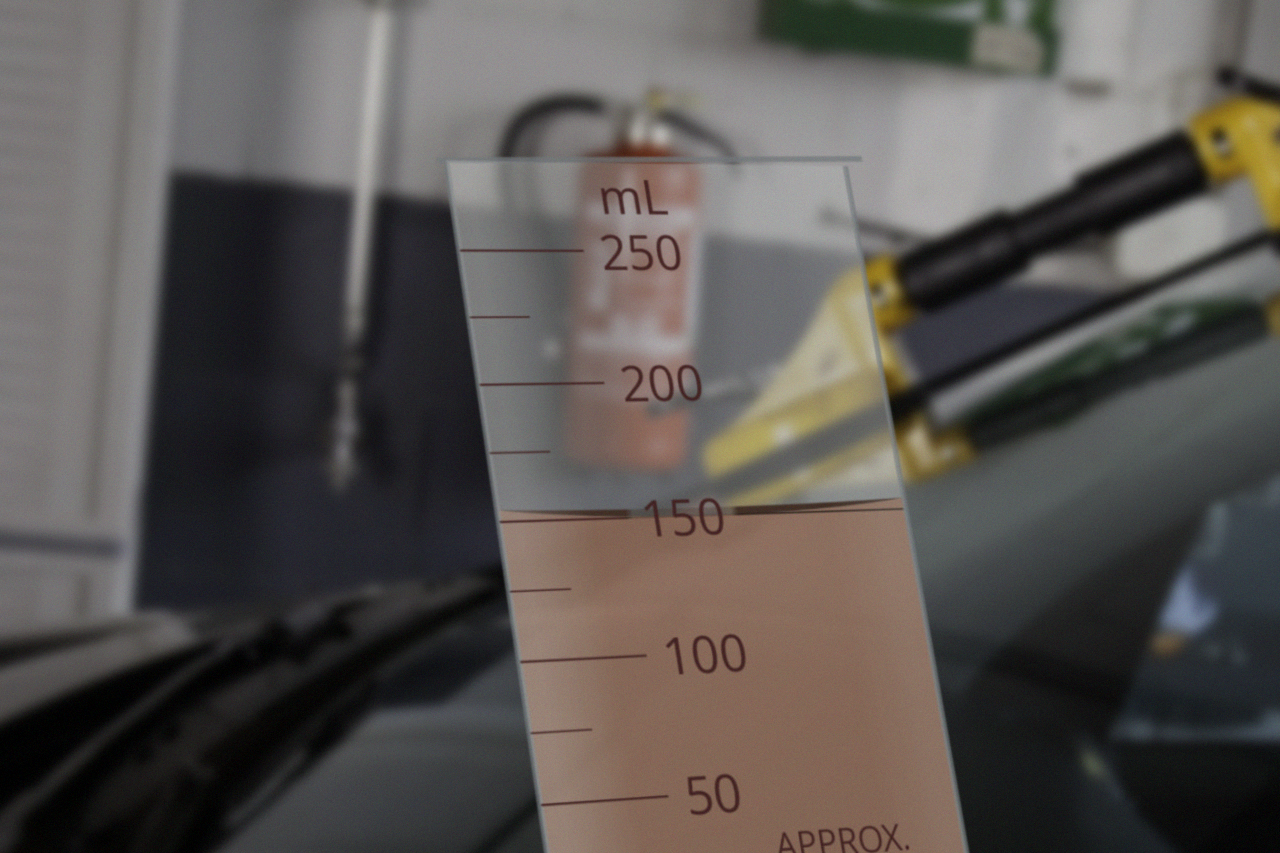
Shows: 150 mL
